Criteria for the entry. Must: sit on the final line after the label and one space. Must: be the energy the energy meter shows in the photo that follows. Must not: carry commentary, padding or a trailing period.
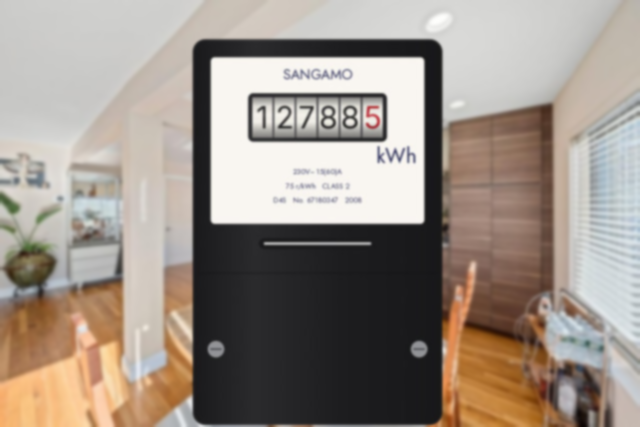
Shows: 12788.5 kWh
